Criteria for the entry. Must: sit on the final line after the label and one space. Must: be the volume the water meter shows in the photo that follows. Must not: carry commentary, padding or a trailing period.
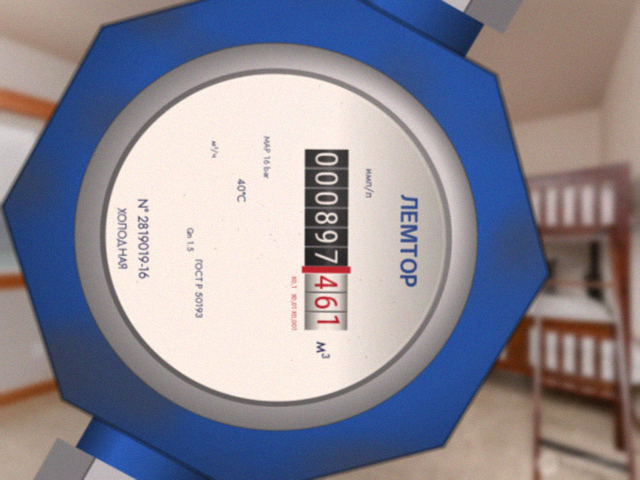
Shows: 897.461 m³
